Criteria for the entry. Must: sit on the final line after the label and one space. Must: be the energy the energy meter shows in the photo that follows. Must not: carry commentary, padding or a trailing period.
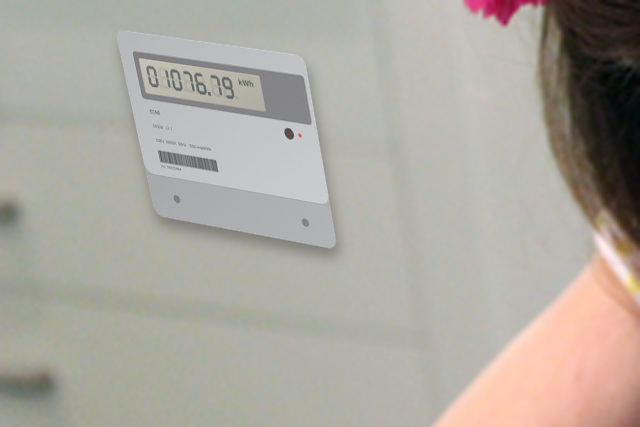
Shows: 1076.79 kWh
